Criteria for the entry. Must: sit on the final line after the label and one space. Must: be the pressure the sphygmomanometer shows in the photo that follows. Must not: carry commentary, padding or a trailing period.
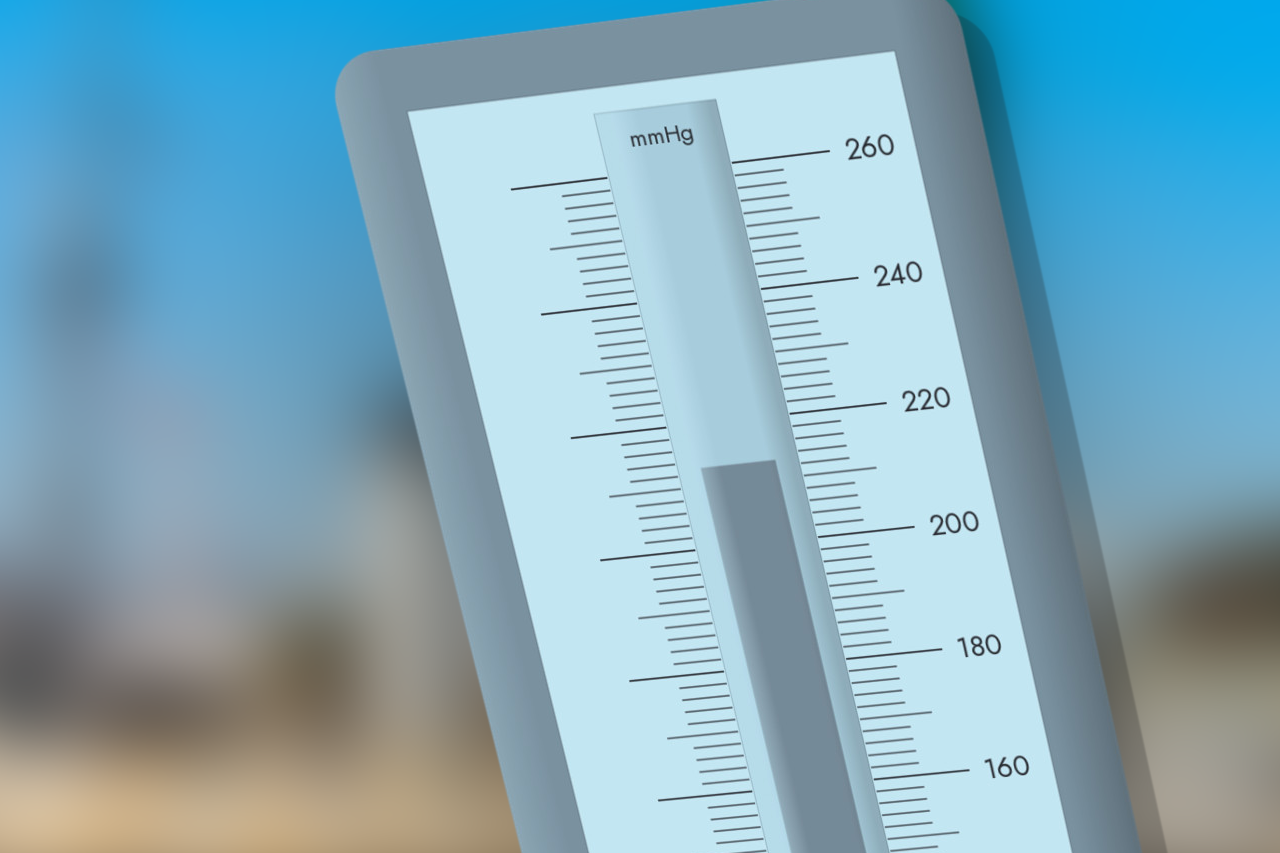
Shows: 213 mmHg
